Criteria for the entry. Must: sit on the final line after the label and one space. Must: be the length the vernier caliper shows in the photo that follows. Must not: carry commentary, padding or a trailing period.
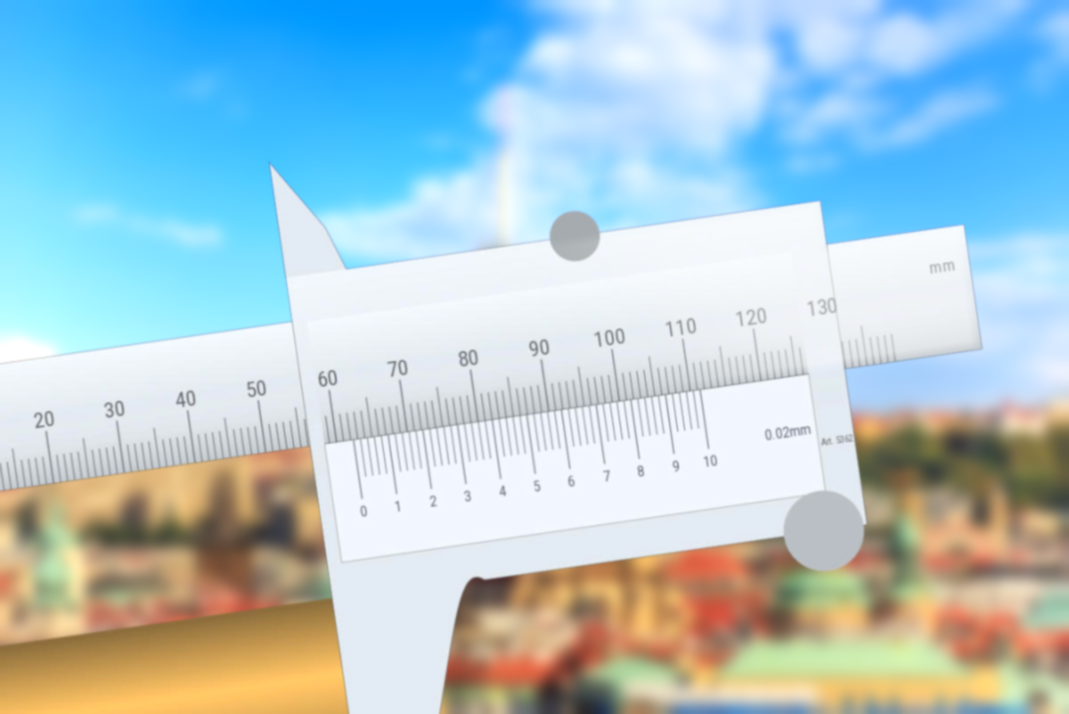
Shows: 62.4 mm
